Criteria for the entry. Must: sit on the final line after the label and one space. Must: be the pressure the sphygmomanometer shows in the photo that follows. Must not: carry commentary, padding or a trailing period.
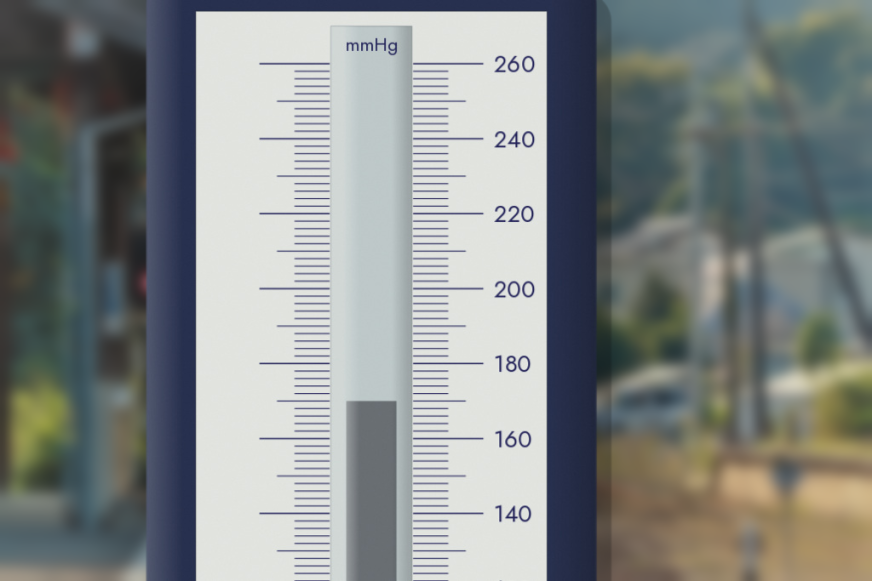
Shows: 170 mmHg
